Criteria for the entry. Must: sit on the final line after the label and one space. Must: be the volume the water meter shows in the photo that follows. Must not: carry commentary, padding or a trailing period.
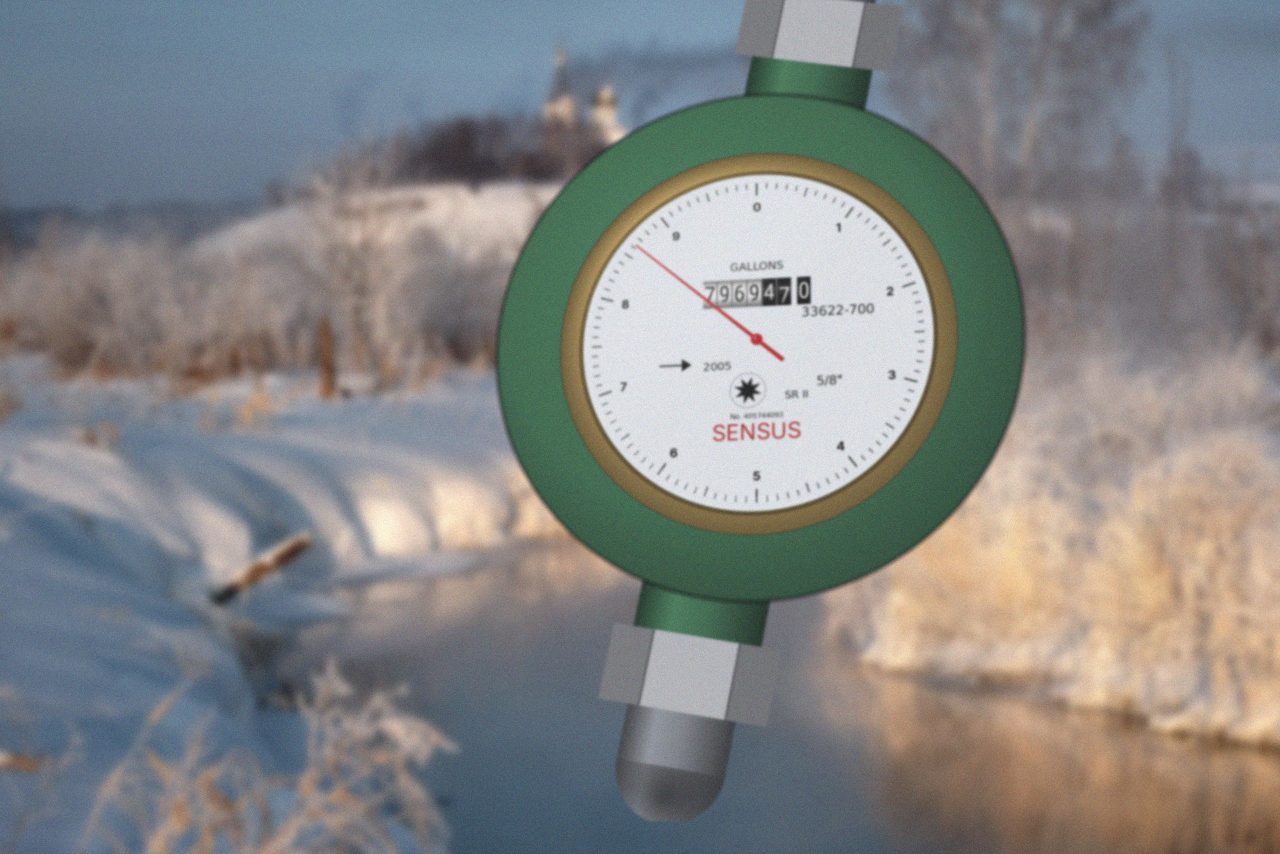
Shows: 7969468.6 gal
